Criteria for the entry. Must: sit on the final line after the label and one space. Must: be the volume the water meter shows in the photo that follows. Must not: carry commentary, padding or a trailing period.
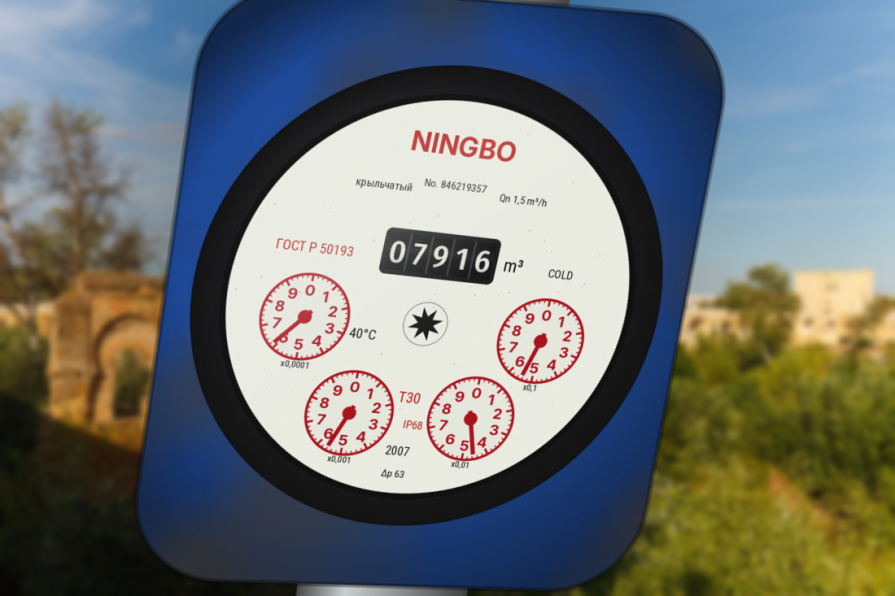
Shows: 7916.5456 m³
